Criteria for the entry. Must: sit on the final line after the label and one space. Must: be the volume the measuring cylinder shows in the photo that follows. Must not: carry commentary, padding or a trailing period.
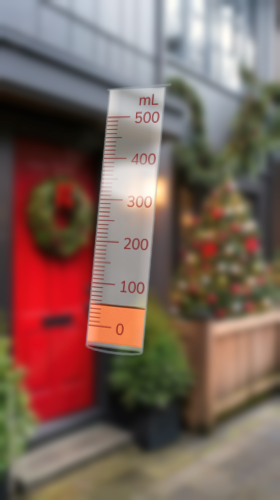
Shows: 50 mL
